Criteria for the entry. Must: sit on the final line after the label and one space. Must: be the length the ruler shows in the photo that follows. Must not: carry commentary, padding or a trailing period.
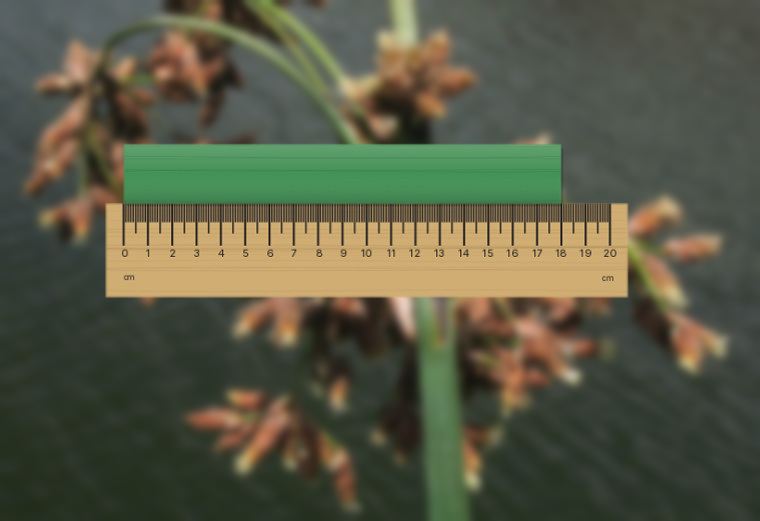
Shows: 18 cm
